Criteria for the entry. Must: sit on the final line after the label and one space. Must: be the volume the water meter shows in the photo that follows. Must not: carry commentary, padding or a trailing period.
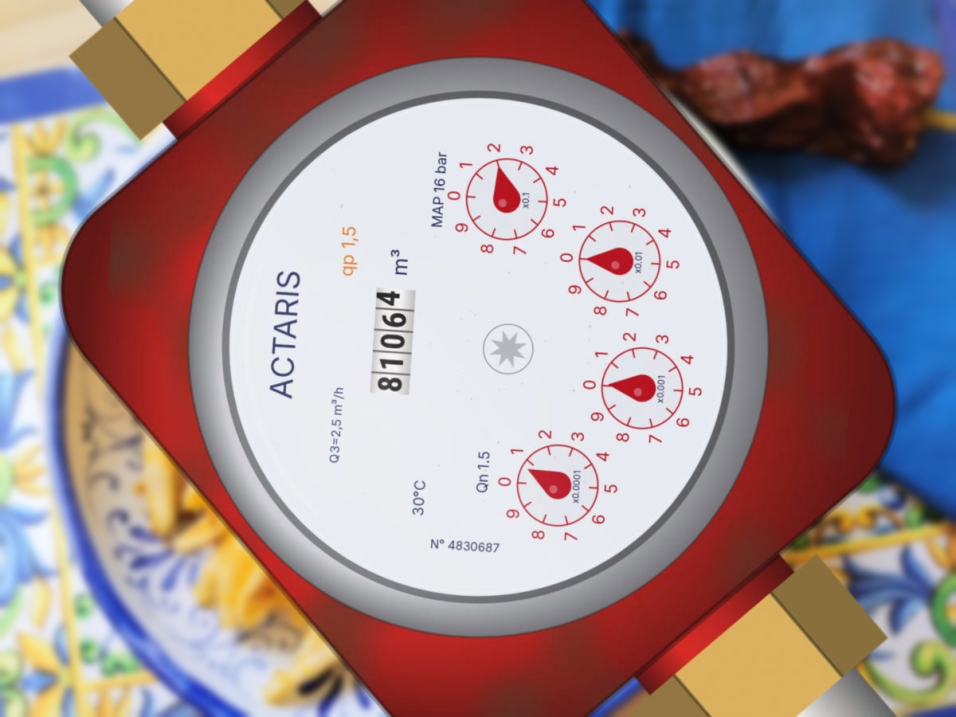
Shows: 81064.2000 m³
